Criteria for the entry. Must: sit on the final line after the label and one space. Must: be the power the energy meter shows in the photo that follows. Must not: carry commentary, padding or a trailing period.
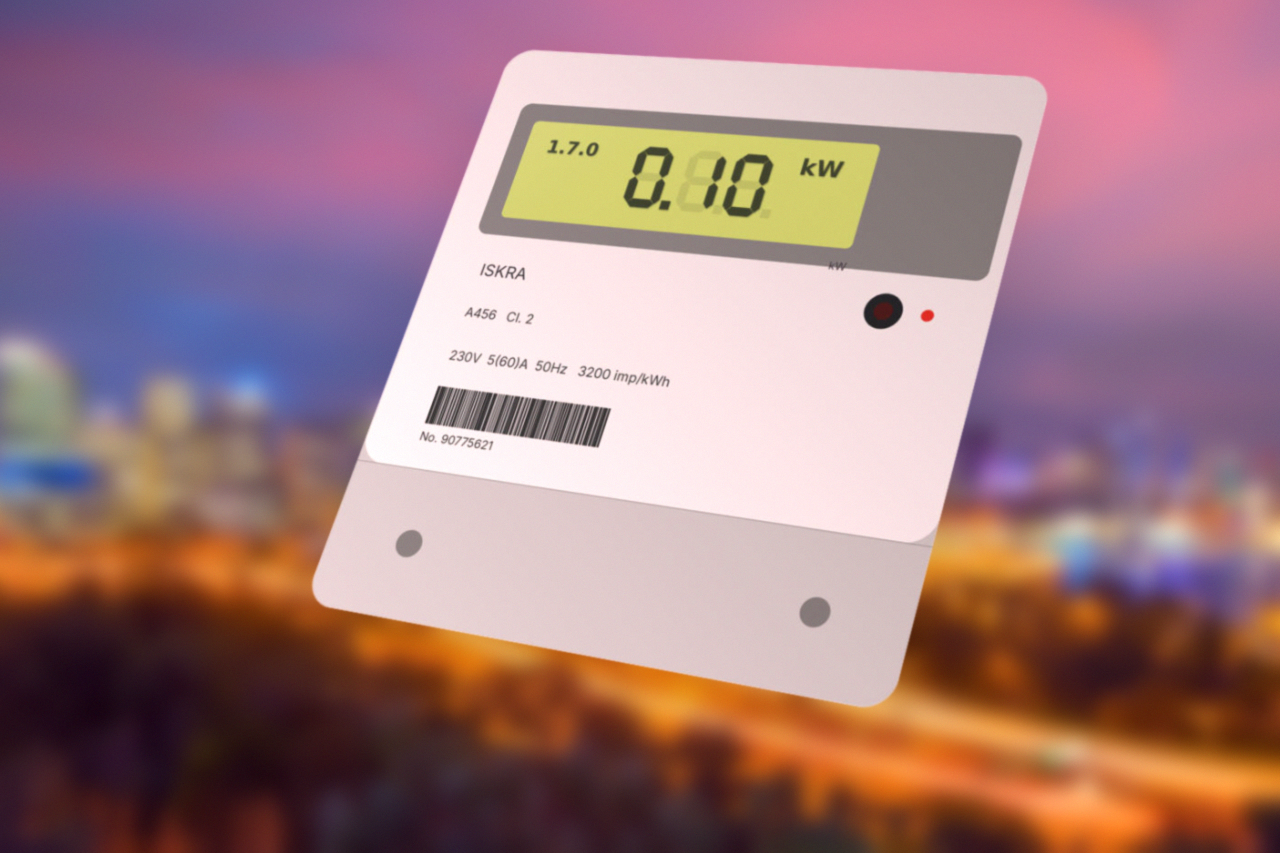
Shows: 0.10 kW
